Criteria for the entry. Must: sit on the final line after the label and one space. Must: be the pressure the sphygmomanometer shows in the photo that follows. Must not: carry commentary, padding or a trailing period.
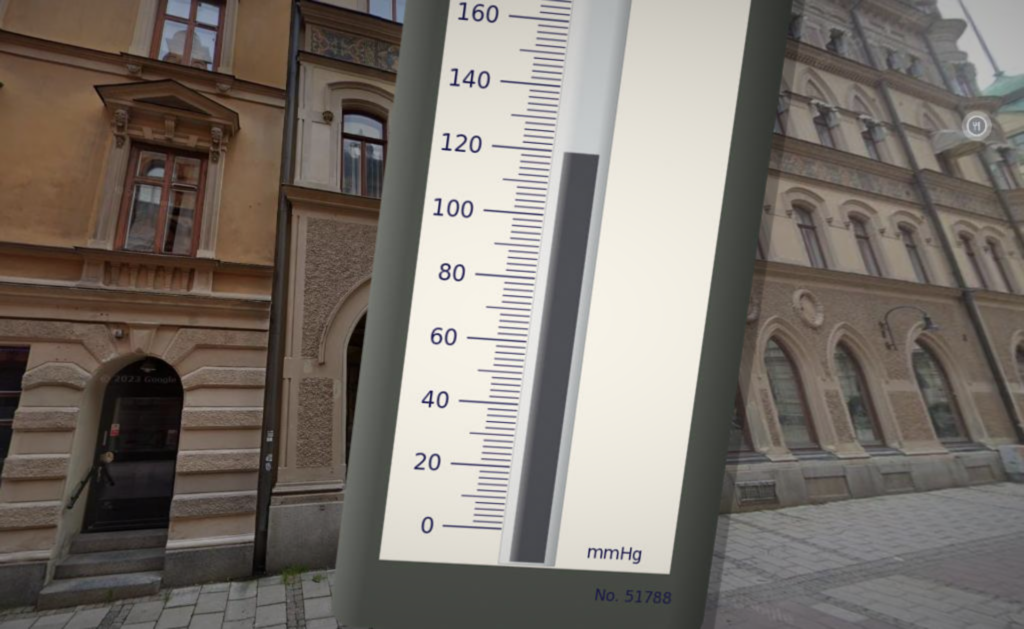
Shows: 120 mmHg
